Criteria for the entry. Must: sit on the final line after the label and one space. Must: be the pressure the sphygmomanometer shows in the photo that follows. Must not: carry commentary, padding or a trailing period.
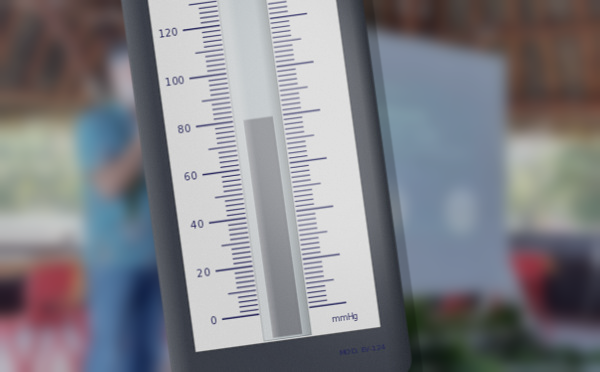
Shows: 80 mmHg
